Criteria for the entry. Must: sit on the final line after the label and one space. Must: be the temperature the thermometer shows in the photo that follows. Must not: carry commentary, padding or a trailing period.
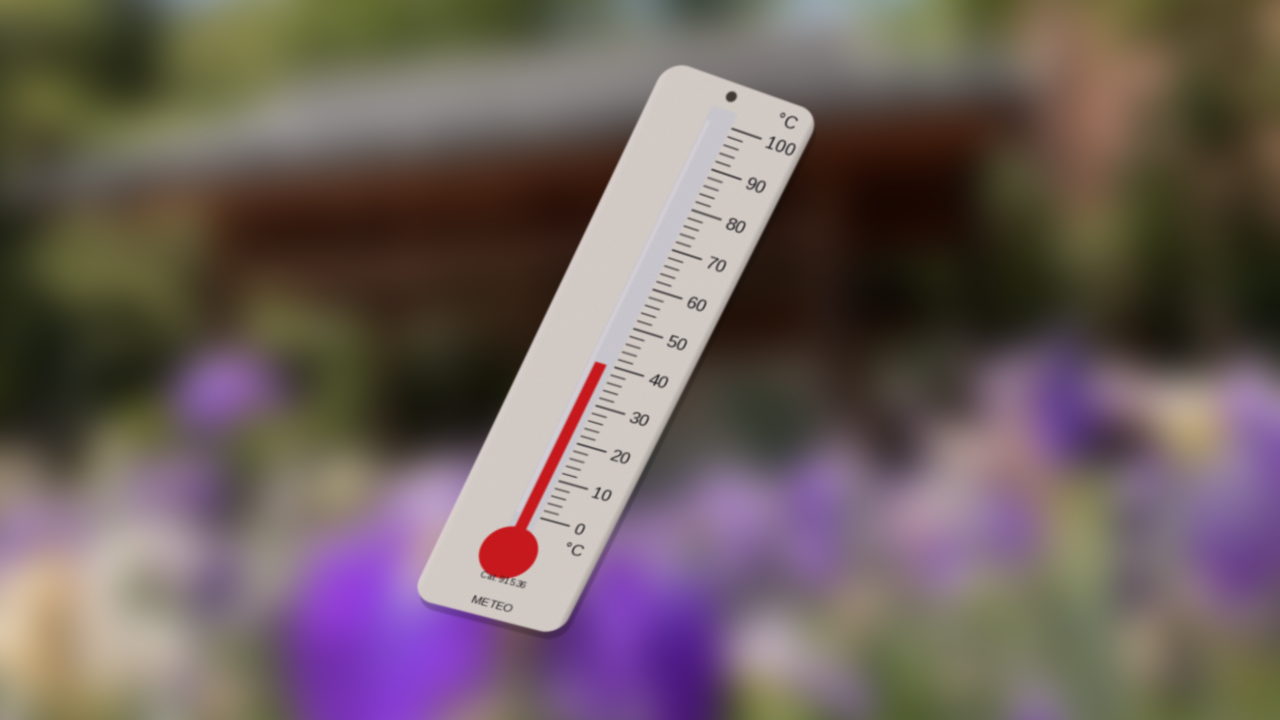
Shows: 40 °C
